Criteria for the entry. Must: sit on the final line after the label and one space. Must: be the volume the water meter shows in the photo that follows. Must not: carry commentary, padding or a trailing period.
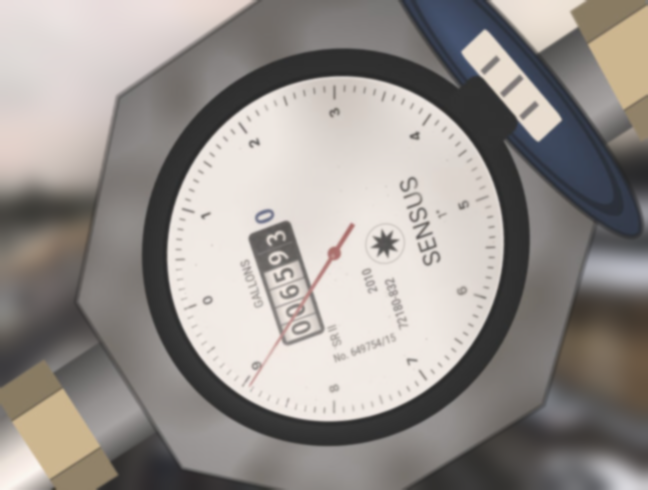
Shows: 65928.9 gal
